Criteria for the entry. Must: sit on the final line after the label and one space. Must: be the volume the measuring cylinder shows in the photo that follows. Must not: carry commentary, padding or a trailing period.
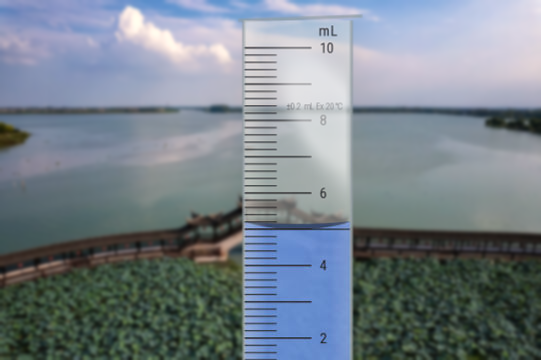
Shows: 5 mL
